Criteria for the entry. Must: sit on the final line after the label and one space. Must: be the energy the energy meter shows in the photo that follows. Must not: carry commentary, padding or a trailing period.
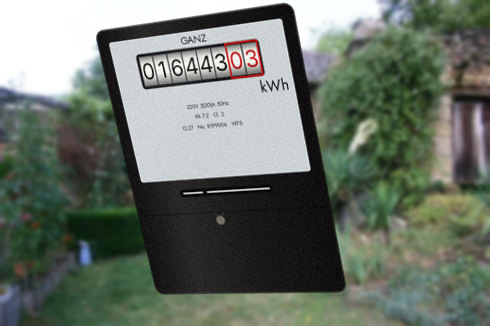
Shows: 16443.03 kWh
